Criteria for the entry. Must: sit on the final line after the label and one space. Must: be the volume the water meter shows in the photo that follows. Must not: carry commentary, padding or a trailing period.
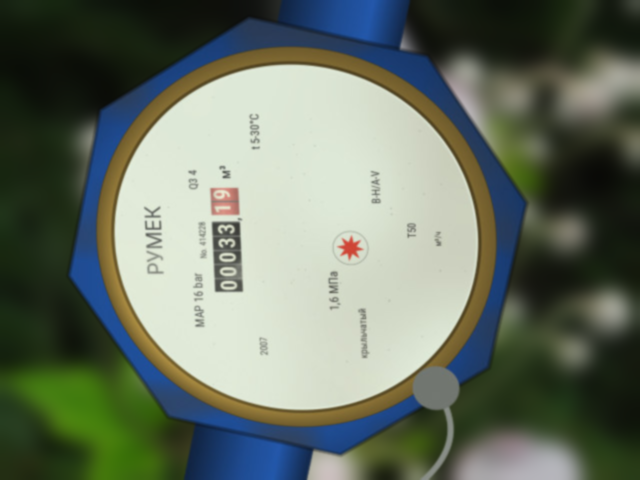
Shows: 33.19 m³
